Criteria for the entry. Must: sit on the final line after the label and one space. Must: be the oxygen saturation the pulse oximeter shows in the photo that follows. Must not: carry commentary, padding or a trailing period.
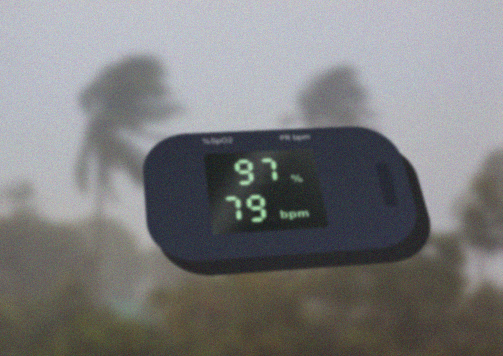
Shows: 97 %
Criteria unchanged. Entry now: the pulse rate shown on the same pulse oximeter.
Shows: 79 bpm
